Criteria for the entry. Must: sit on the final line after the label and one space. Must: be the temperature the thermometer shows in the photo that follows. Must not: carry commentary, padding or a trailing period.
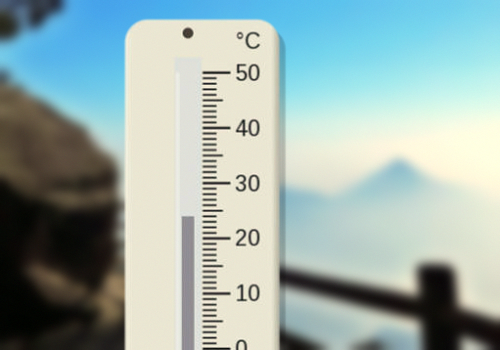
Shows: 24 °C
